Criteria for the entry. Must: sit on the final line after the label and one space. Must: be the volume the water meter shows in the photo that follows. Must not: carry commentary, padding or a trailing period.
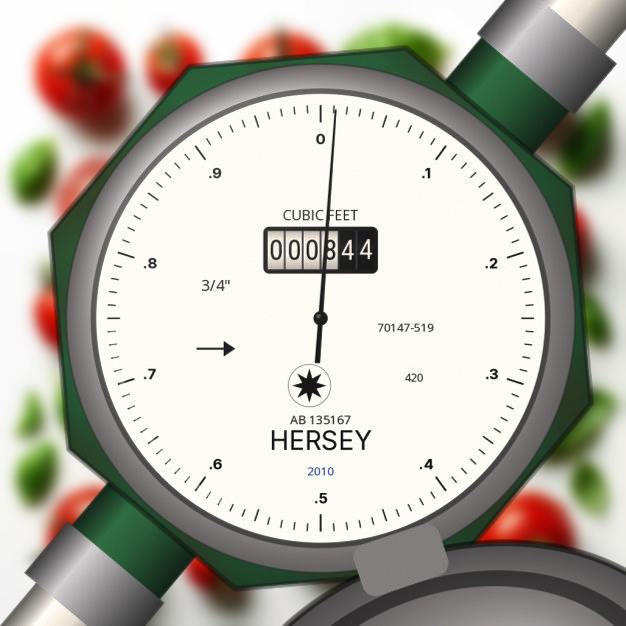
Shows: 844.01 ft³
